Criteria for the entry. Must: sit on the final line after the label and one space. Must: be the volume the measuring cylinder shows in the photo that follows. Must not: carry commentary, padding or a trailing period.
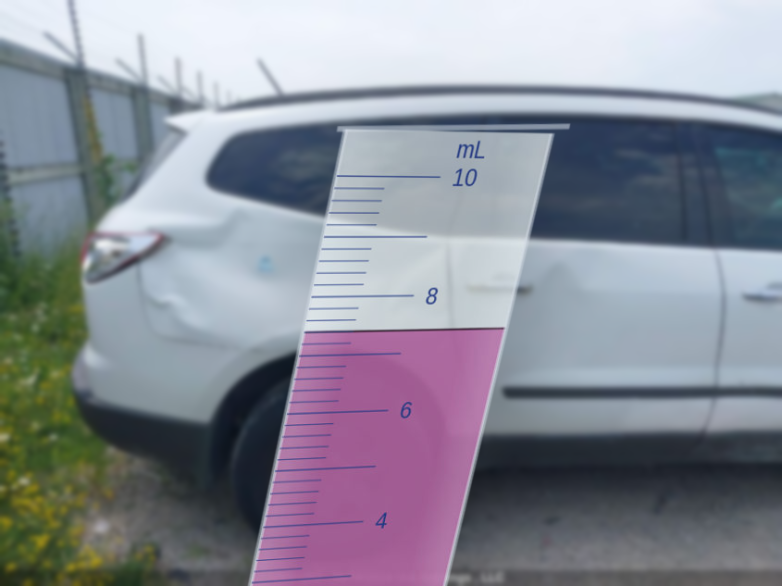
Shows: 7.4 mL
